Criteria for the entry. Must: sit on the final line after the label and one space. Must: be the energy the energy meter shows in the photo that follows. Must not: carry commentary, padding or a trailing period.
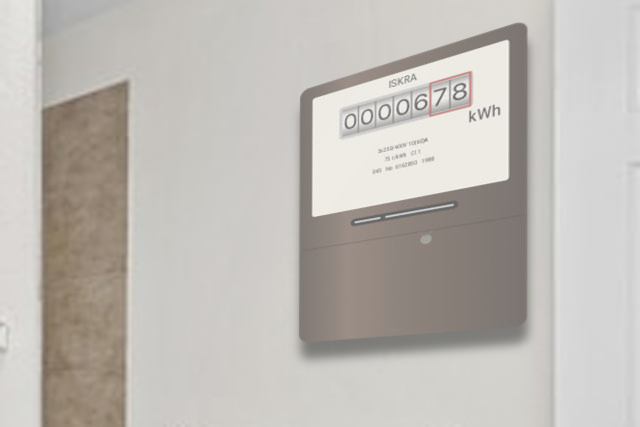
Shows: 6.78 kWh
